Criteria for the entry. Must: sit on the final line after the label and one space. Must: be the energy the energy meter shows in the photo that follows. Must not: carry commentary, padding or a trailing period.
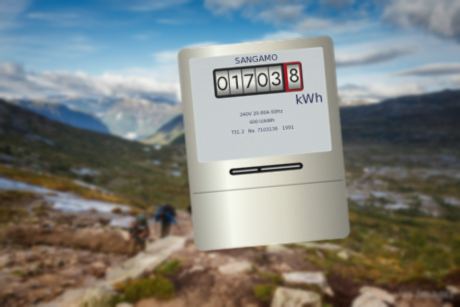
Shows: 1703.8 kWh
